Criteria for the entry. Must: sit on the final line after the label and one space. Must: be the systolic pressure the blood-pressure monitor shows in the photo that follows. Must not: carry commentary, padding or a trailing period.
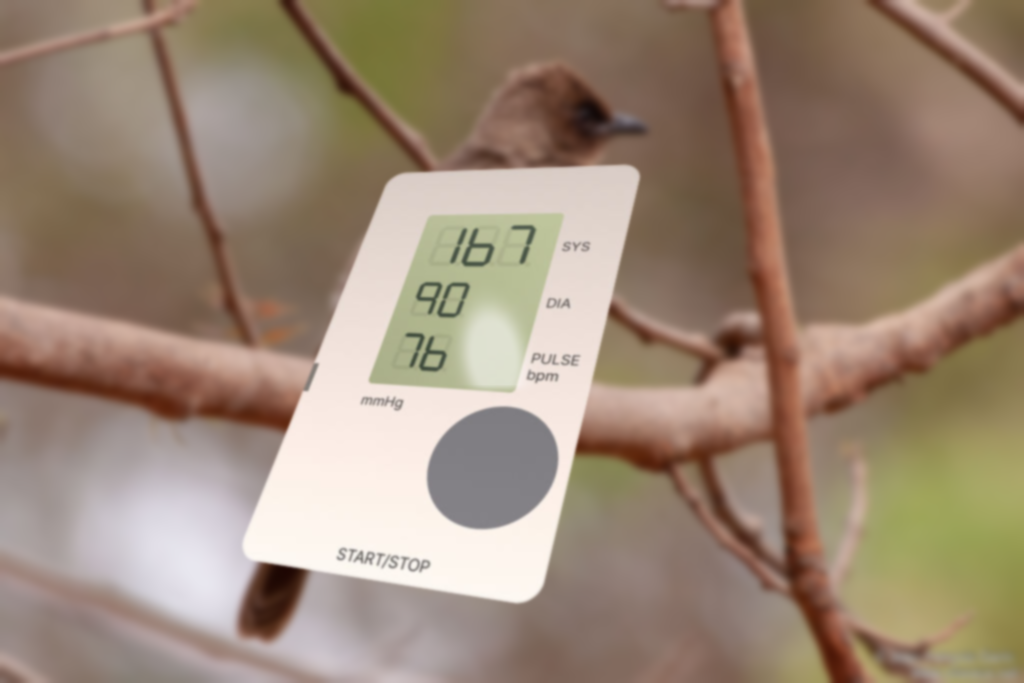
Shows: 167 mmHg
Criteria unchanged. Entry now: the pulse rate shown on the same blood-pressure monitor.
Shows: 76 bpm
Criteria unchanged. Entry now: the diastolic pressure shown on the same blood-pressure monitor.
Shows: 90 mmHg
